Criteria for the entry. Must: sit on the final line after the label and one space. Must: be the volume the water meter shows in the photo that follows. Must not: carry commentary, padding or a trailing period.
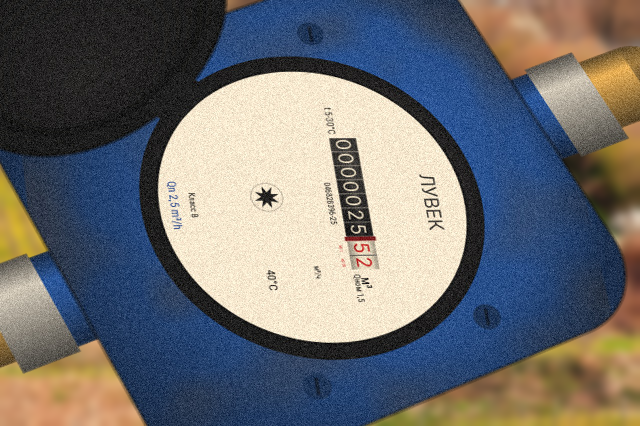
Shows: 25.52 m³
